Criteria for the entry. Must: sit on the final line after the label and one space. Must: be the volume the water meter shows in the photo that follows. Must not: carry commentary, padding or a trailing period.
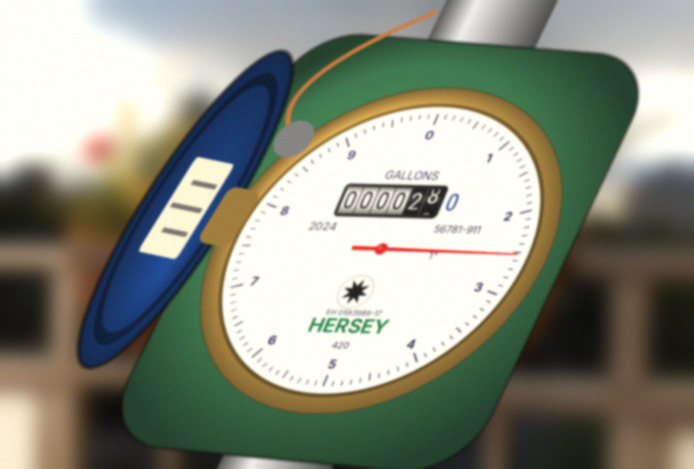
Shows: 282.5 gal
